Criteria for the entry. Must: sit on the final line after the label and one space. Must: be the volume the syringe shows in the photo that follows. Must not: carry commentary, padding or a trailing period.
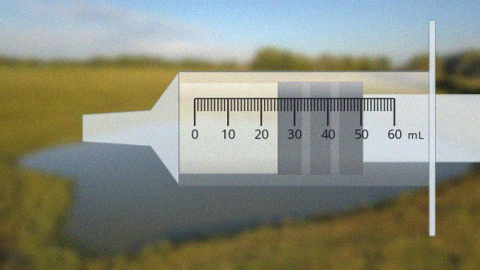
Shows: 25 mL
